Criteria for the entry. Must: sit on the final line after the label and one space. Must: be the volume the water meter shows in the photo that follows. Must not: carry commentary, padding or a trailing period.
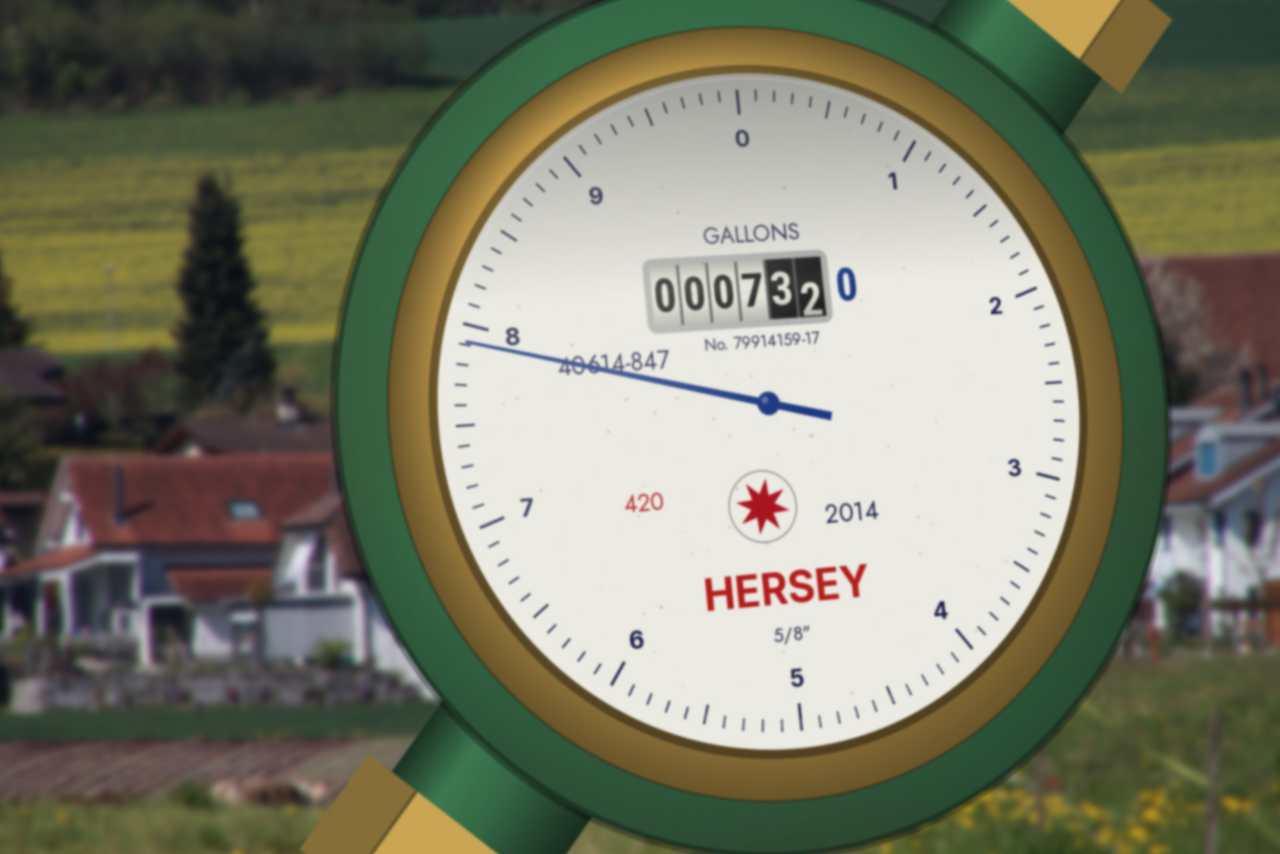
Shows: 7317.9 gal
